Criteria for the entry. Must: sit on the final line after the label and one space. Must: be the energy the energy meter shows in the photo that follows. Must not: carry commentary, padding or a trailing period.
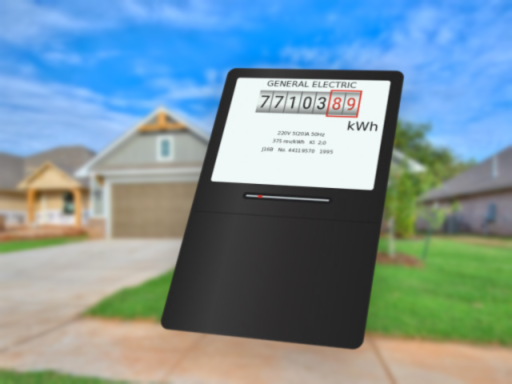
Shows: 77103.89 kWh
